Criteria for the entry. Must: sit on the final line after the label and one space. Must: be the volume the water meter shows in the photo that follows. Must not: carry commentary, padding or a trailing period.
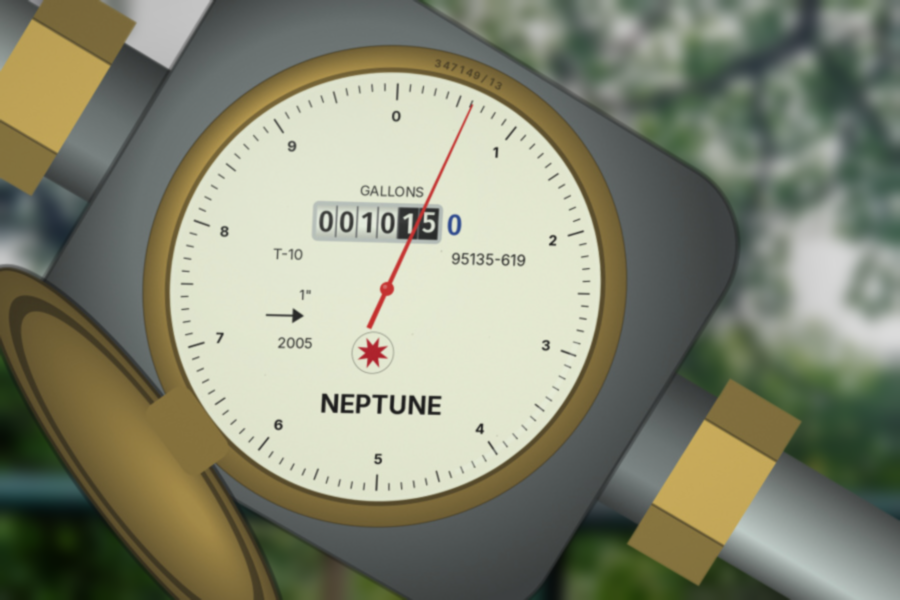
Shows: 10150.6 gal
